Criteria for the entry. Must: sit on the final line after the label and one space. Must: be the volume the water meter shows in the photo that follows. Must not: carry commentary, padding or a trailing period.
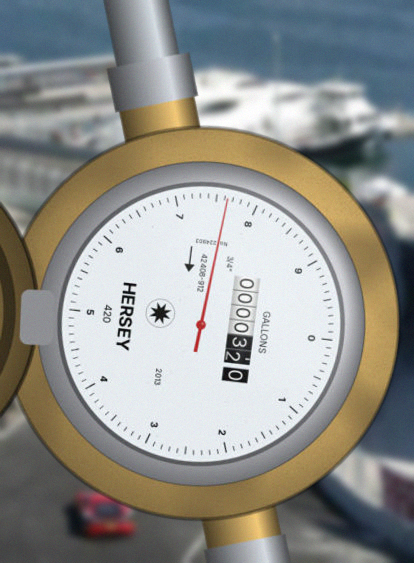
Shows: 317.6 gal
